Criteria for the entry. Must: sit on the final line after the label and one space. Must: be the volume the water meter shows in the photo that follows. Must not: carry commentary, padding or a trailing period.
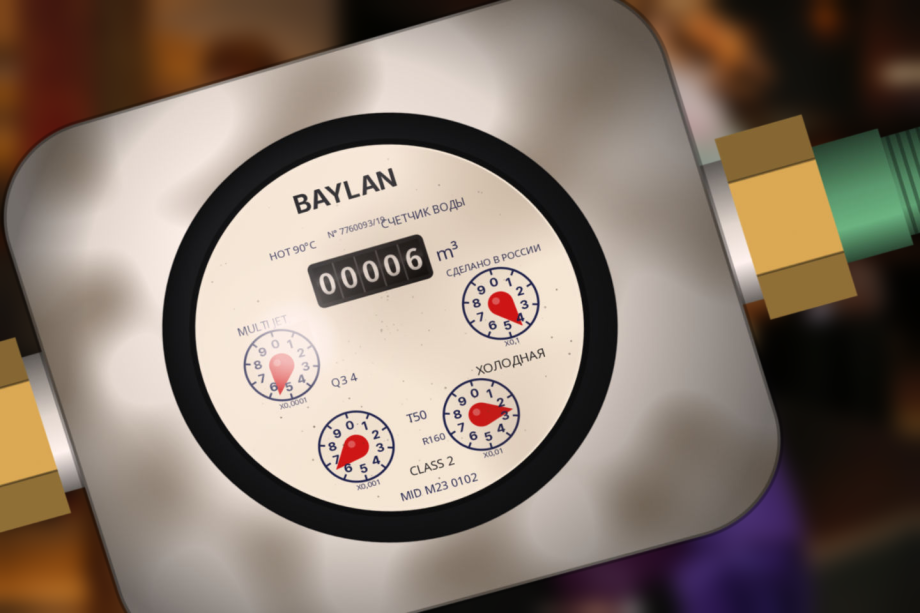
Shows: 6.4265 m³
